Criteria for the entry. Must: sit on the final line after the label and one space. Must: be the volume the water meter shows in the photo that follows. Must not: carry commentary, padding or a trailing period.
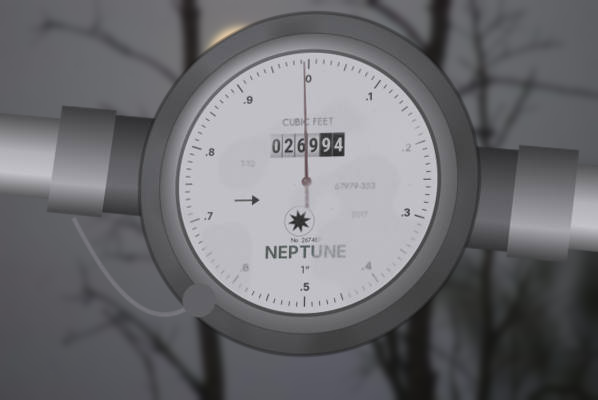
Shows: 26993.99 ft³
